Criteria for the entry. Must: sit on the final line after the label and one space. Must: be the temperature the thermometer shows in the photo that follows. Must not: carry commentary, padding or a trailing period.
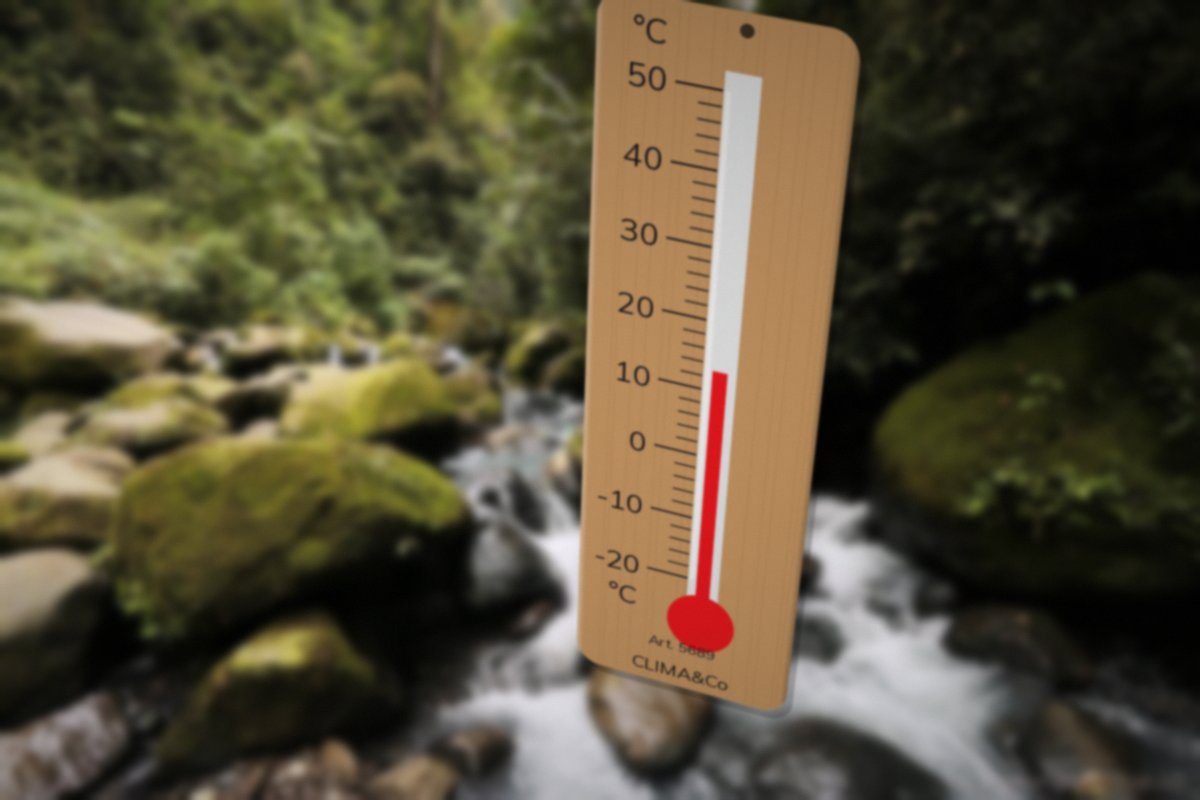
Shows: 13 °C
